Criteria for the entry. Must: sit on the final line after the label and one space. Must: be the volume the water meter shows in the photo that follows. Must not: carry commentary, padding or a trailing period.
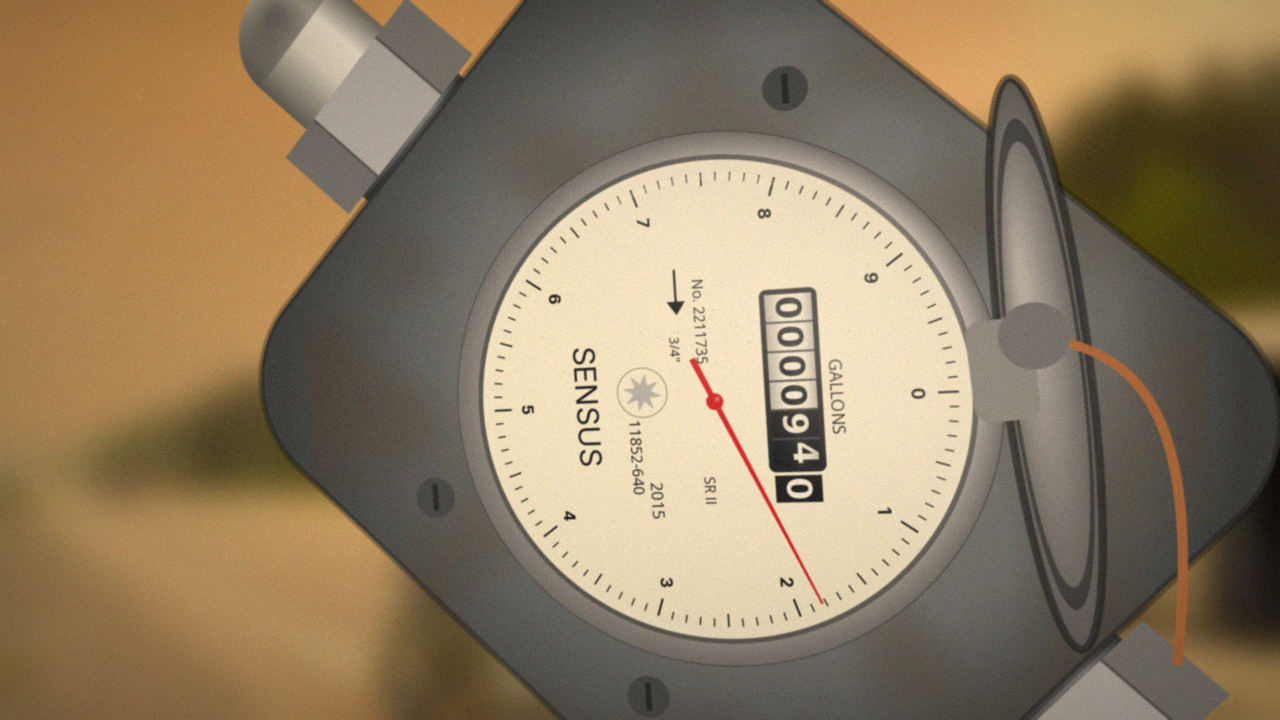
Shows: 941.8 gal
